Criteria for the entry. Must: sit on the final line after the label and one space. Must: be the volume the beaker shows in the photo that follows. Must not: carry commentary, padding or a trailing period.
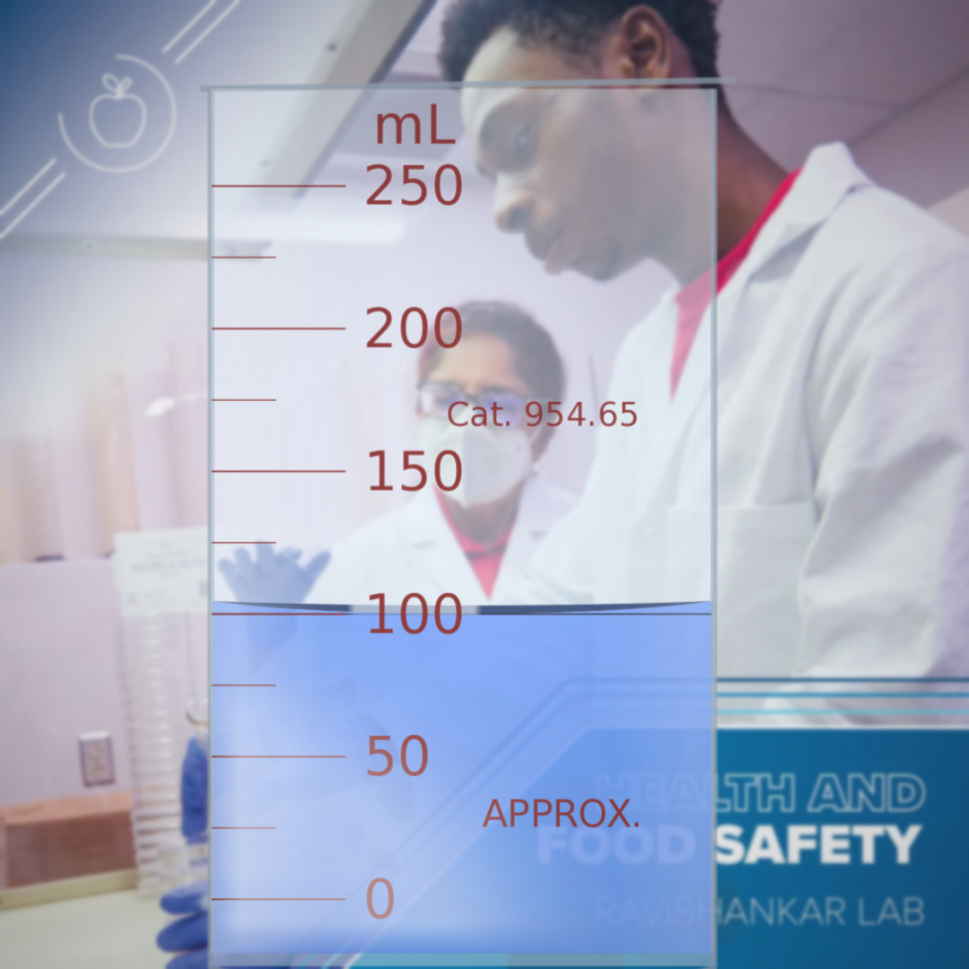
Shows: 100 mL
